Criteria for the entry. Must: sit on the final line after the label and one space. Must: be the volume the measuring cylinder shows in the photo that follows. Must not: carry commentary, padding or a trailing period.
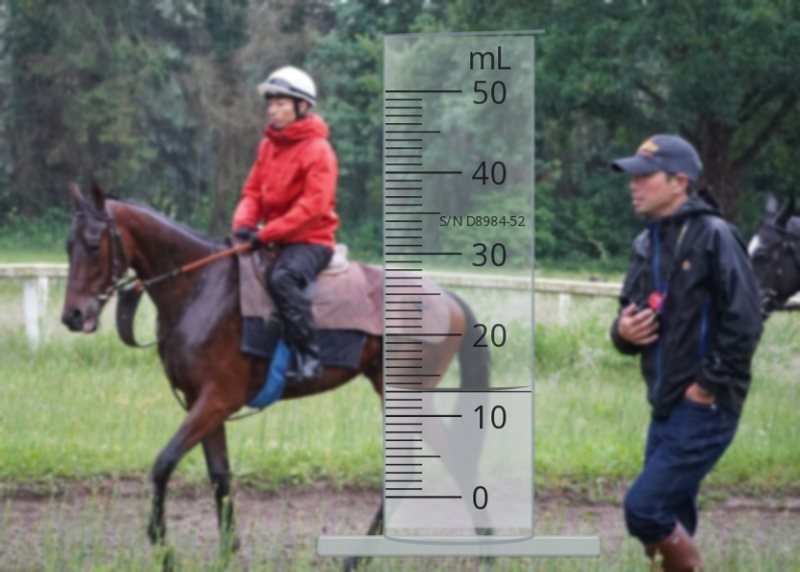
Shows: 13 mL
